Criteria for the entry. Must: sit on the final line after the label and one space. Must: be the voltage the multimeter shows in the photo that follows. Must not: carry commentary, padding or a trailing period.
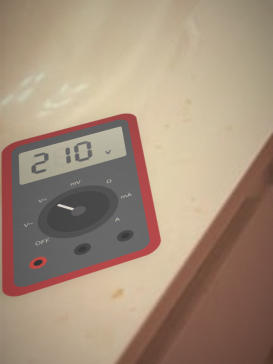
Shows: 210 V
